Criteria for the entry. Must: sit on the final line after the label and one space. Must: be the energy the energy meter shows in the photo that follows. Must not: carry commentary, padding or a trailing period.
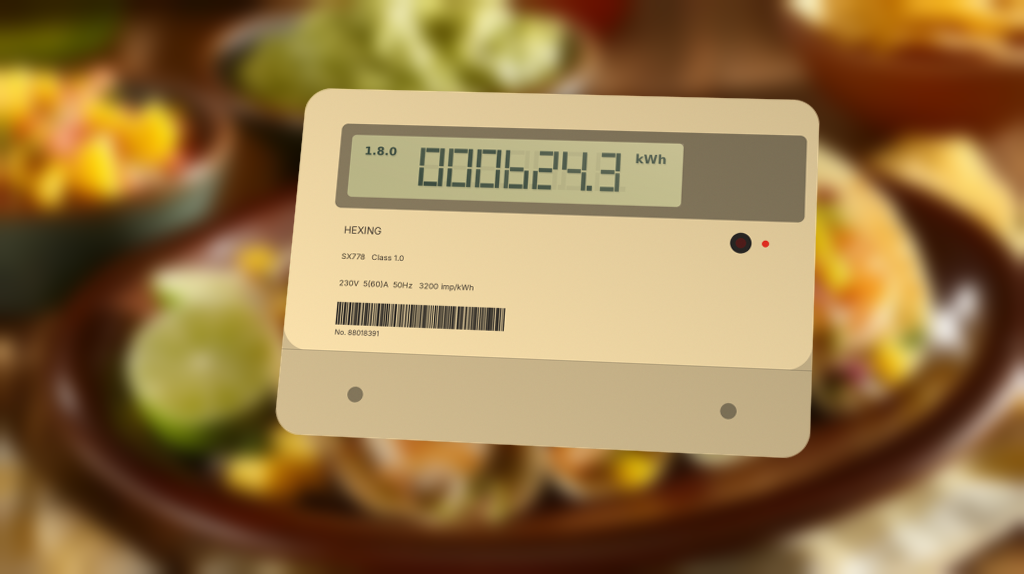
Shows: 624.3 kWh
